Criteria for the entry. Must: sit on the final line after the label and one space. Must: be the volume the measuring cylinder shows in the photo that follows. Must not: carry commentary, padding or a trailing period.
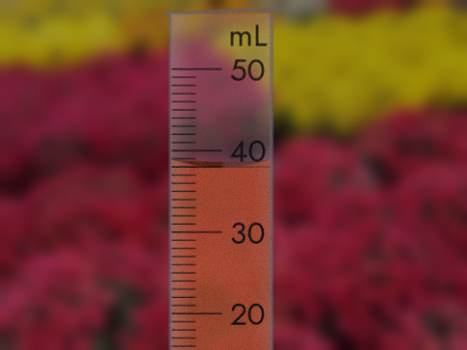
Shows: 38 mL
